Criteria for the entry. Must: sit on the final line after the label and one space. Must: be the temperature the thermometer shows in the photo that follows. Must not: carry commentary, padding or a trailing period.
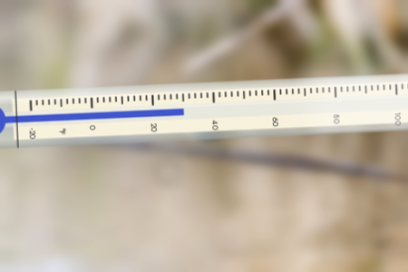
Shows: 30 °F
